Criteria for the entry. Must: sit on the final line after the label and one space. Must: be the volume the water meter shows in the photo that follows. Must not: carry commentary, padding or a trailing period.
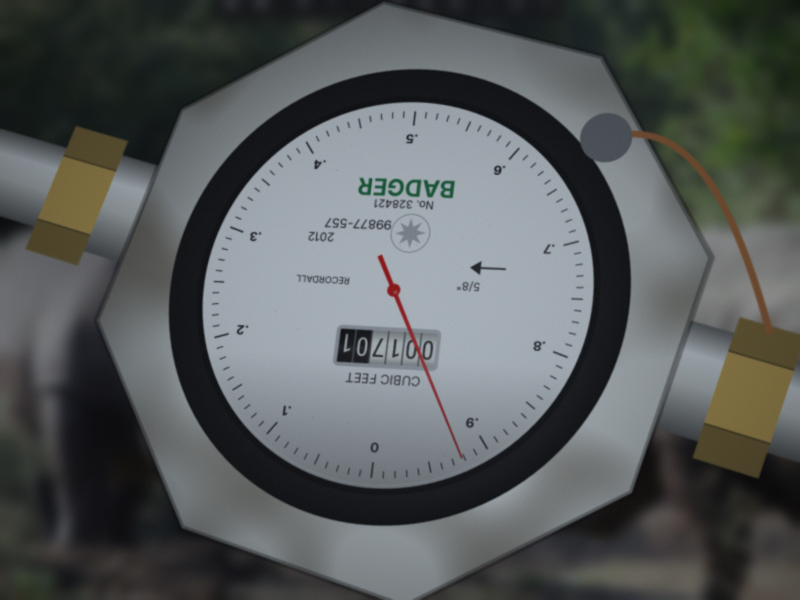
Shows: 1700.92 ft³
